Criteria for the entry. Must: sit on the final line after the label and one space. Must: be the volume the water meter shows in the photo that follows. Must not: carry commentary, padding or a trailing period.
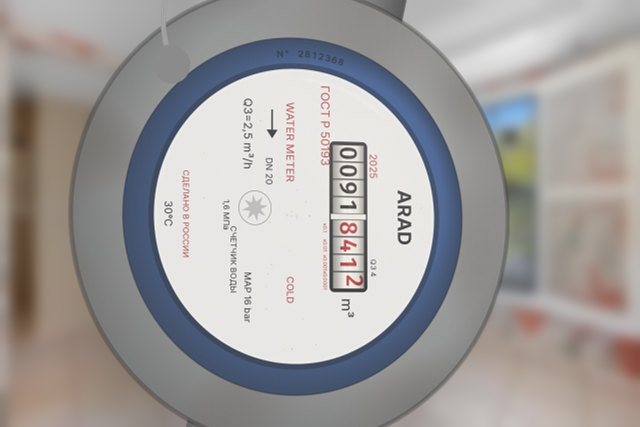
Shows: 91.8412 m³
